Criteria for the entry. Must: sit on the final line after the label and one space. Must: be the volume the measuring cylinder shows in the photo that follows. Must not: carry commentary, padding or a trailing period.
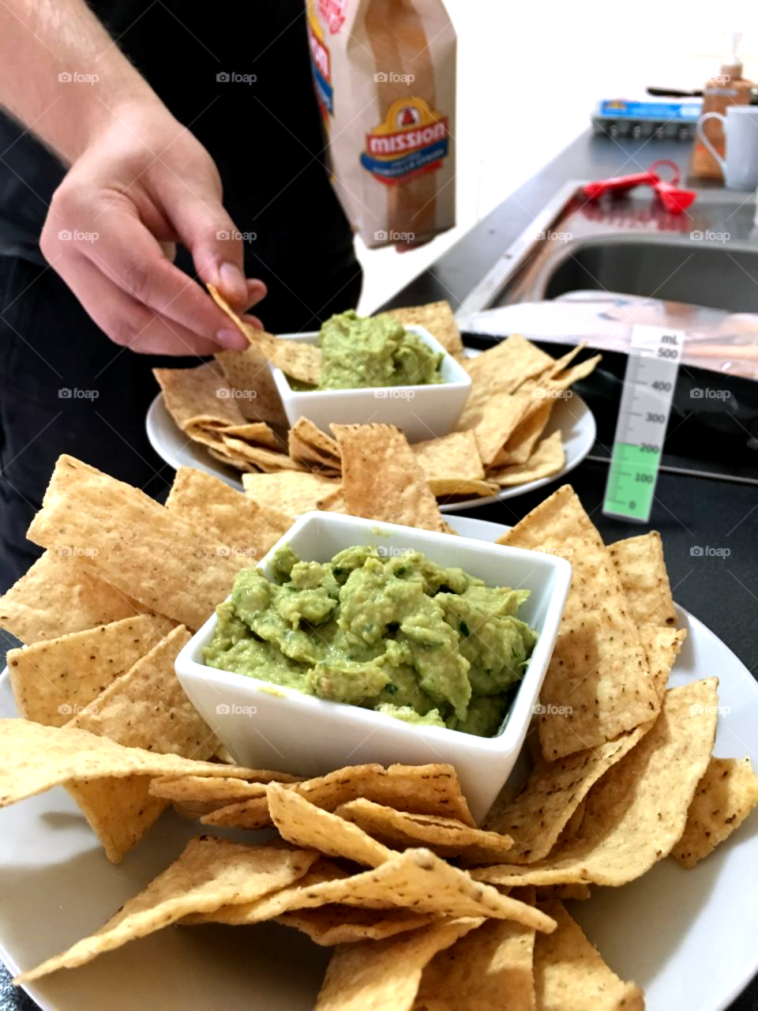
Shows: 200 mL
